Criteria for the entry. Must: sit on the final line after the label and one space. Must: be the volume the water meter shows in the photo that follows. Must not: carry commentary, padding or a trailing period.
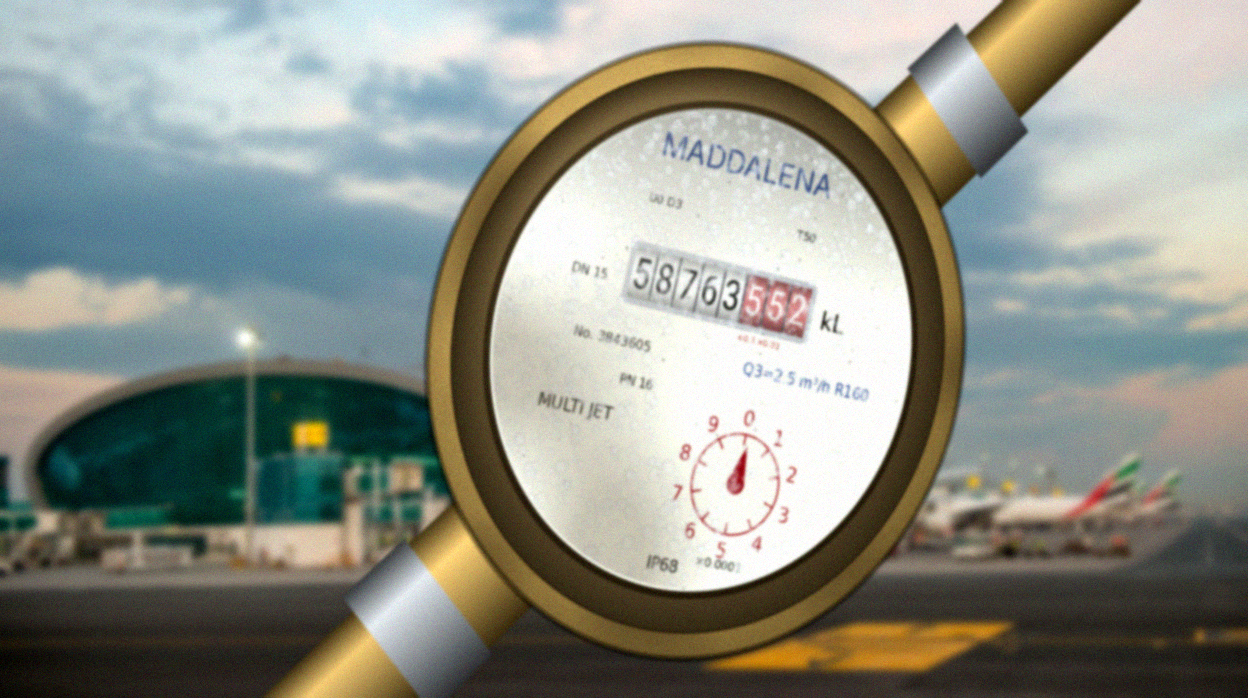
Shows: 58763.5520 kL
